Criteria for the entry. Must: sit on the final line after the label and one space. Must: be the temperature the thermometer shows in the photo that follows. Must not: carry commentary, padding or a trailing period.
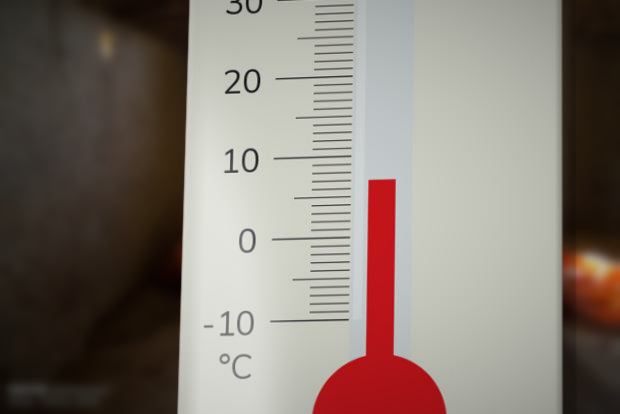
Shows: 7 °C
